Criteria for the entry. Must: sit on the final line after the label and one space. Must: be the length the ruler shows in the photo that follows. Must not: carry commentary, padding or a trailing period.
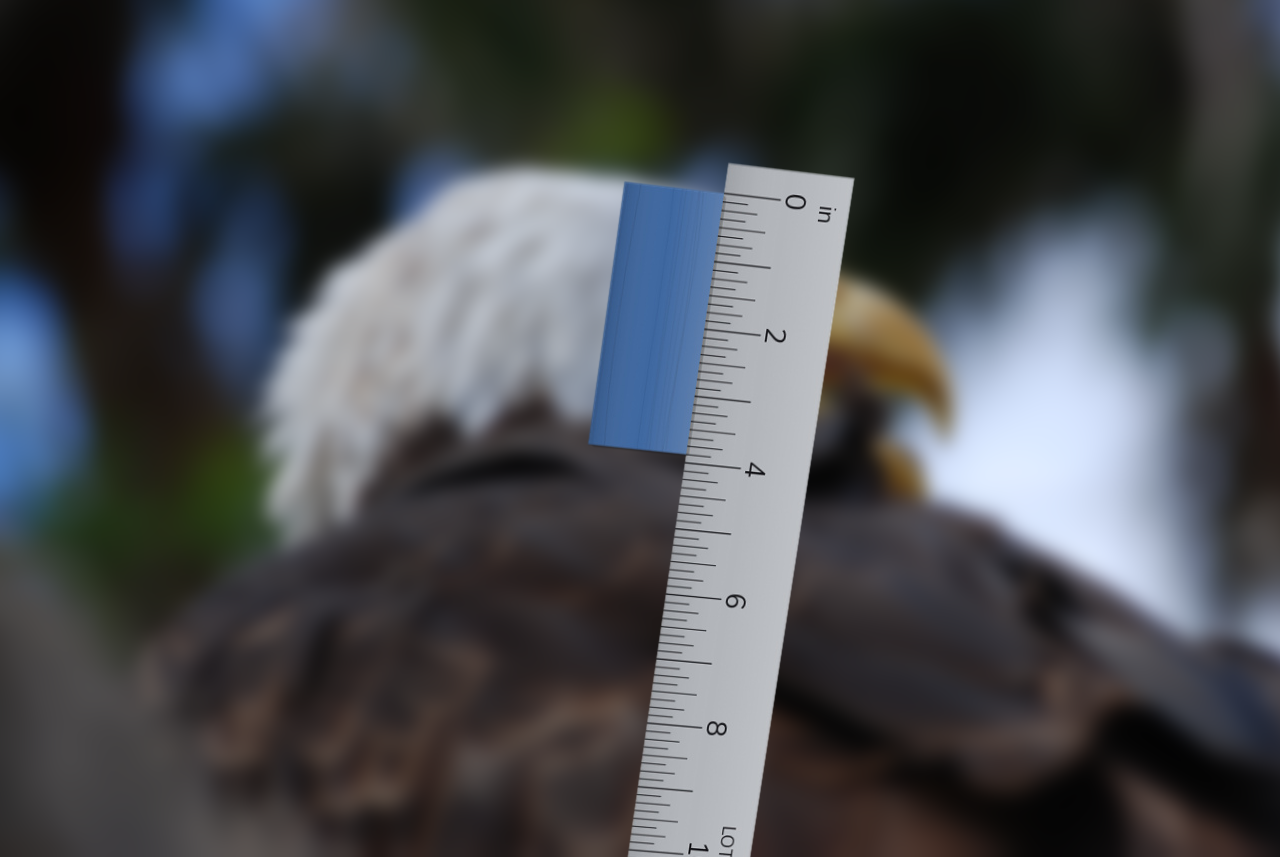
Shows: 3.875 in
